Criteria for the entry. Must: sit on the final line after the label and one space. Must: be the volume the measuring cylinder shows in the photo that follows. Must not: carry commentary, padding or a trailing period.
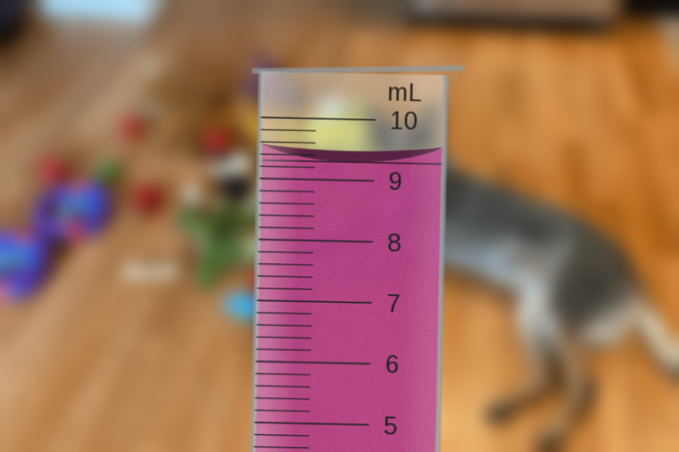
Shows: 9.3 mL
